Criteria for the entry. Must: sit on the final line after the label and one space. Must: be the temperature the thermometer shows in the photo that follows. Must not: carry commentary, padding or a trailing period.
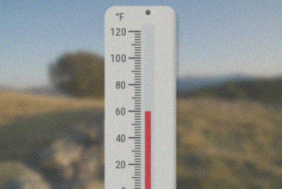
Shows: 60 °F
